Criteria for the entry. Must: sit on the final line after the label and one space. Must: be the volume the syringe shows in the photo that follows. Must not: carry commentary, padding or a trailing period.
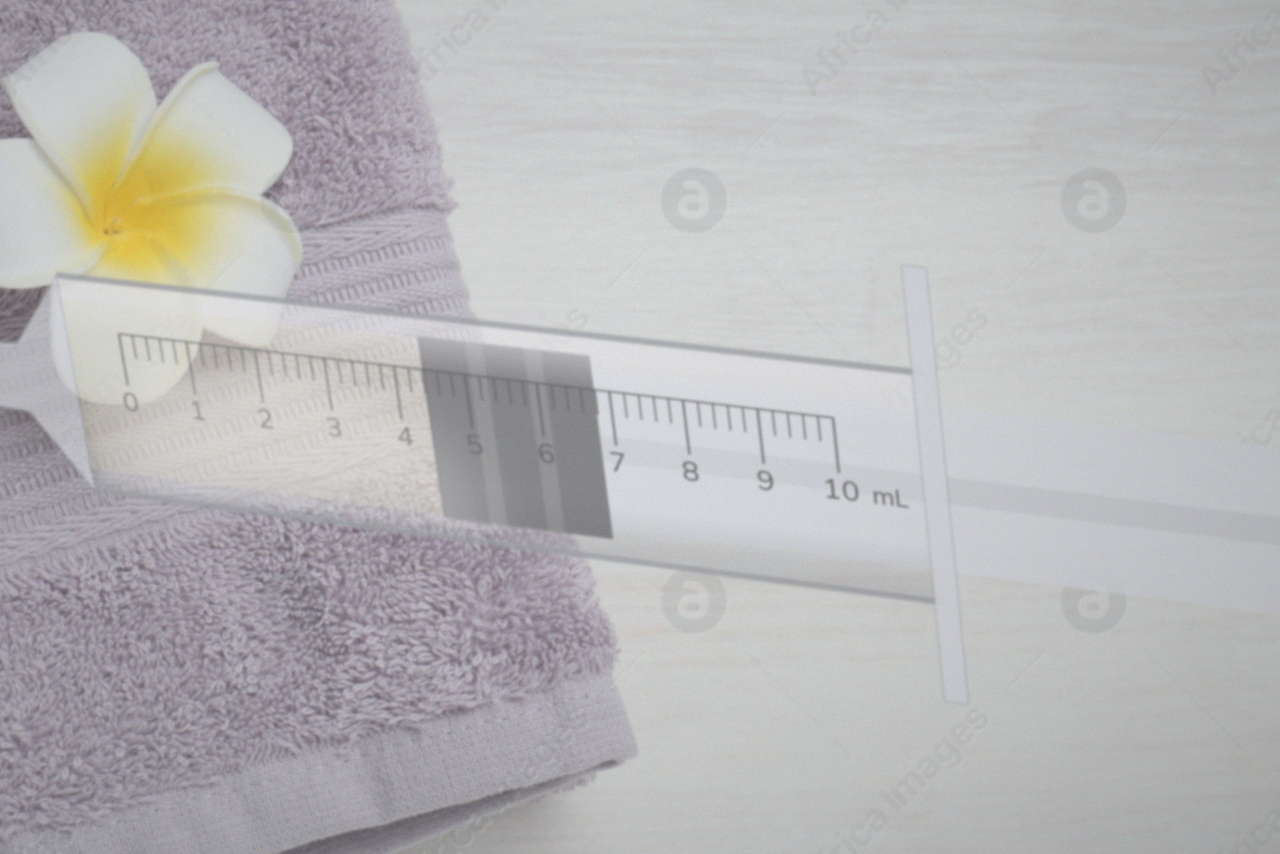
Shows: 4.4 mL
